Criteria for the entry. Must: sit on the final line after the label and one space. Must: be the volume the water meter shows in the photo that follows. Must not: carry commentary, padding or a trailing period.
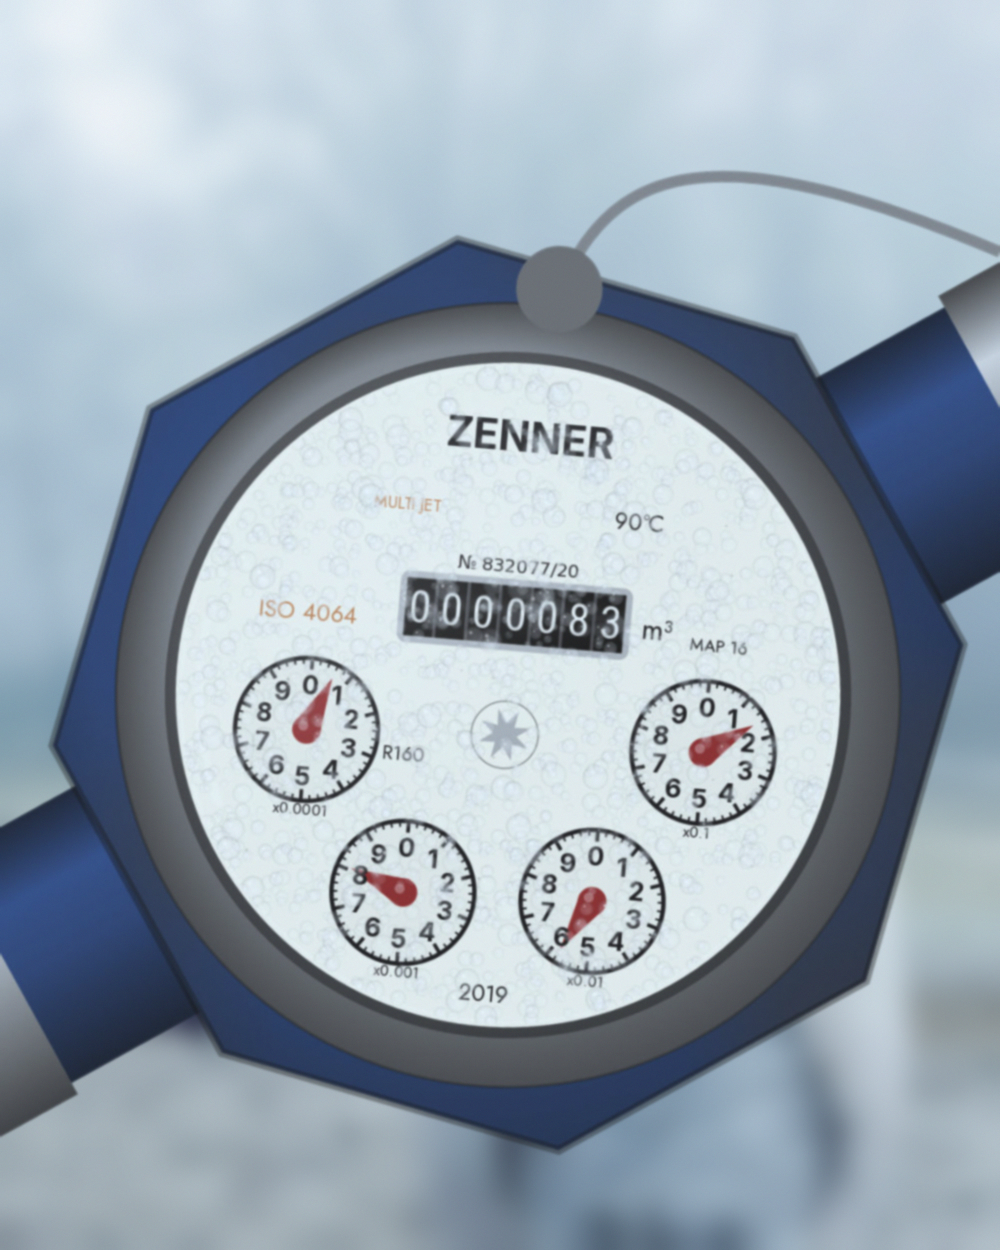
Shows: 83.1580 m³
